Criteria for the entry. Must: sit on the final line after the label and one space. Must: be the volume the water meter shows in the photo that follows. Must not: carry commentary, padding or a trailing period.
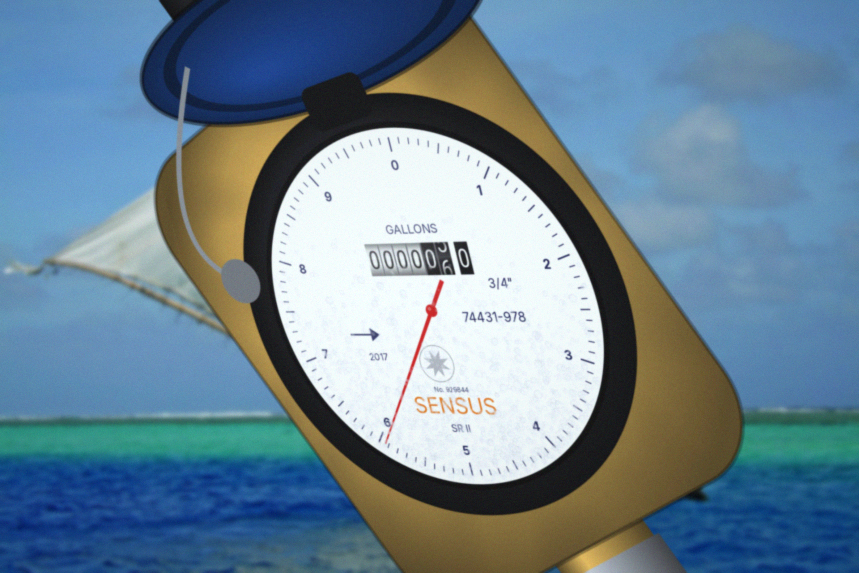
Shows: 55.9 gal
